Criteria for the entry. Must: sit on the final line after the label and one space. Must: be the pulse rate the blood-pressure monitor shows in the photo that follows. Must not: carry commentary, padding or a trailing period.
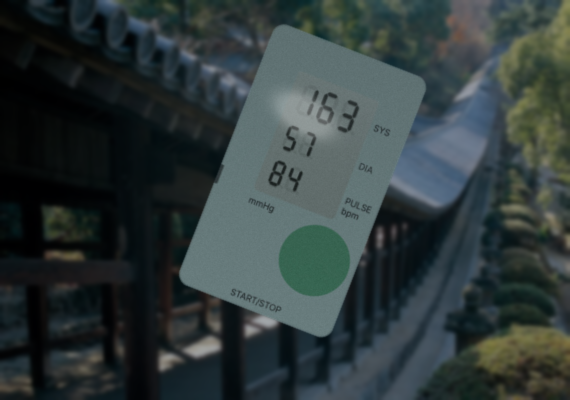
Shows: 84 bpm
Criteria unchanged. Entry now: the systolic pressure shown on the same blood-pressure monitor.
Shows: 163 mmHg
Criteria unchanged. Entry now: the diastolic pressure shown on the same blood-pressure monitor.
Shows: 57 mmHg
